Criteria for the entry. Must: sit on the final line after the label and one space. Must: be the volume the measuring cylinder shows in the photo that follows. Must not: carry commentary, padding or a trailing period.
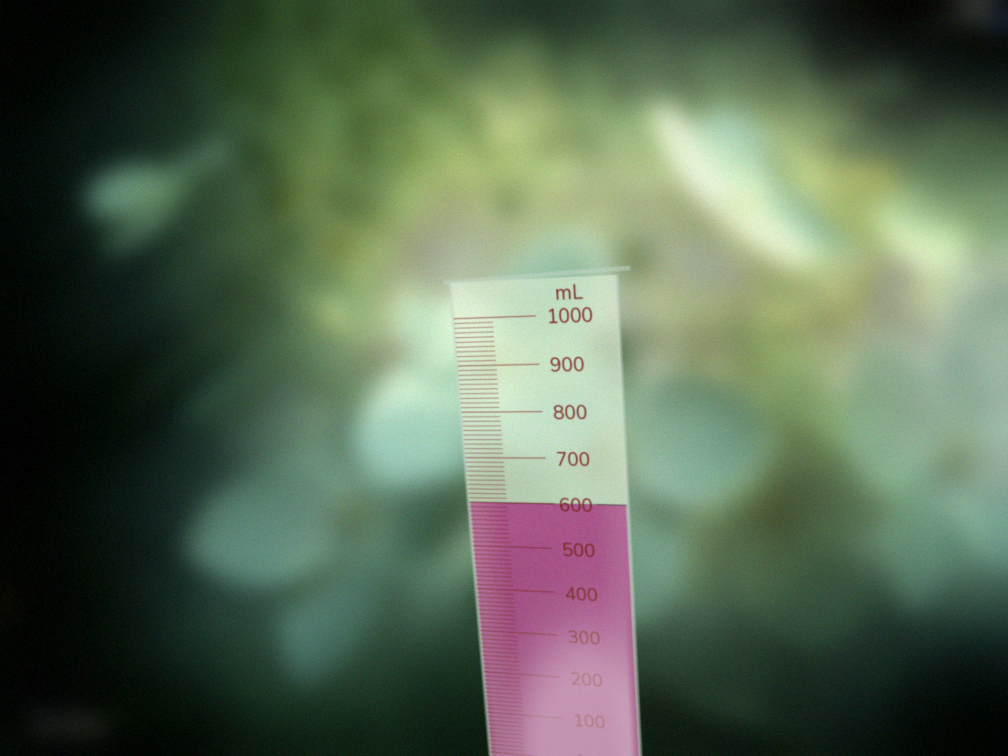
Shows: 600 mL
